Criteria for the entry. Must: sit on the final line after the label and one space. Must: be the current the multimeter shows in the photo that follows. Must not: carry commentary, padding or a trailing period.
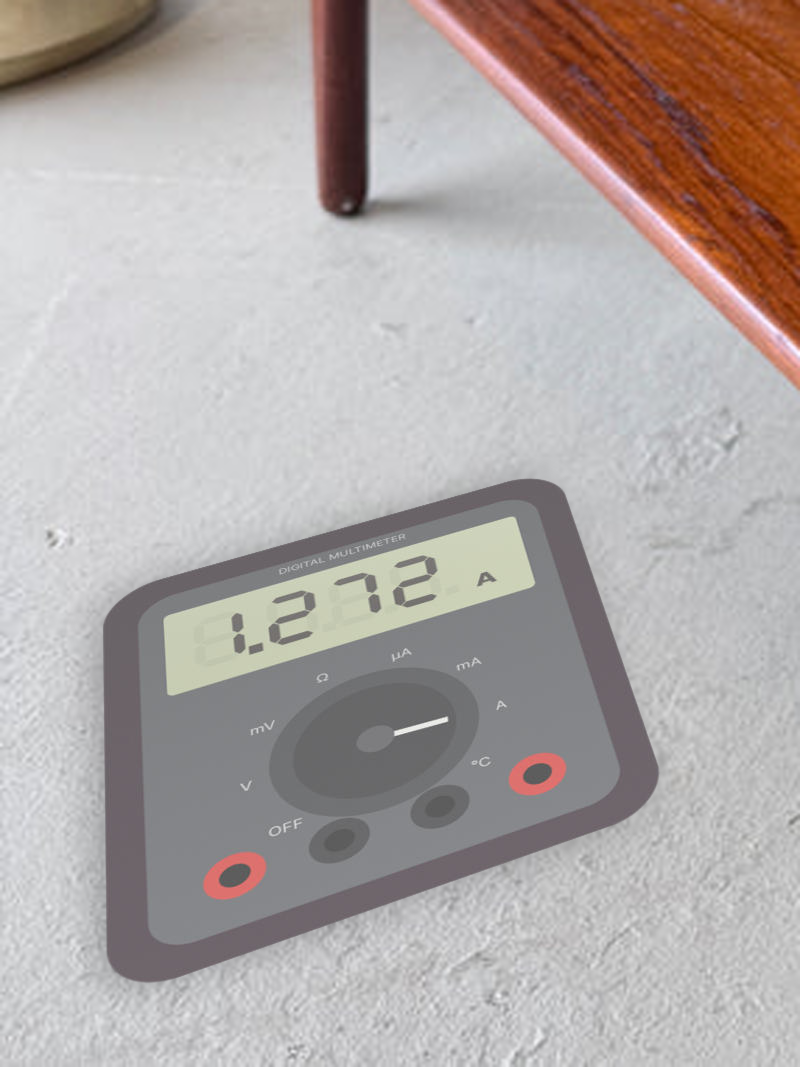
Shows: 1.272 A
